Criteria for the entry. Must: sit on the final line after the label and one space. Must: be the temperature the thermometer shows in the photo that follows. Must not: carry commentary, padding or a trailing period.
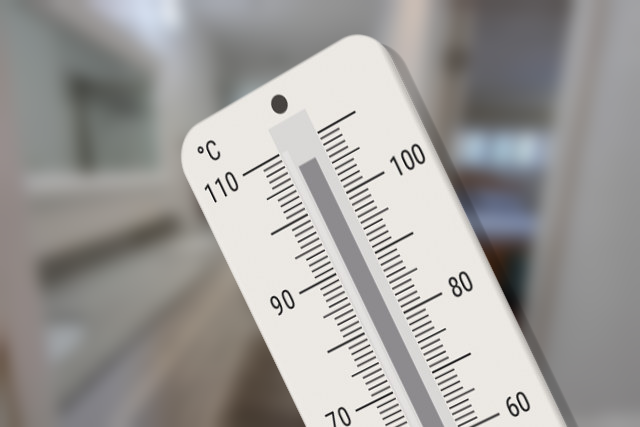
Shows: 107 °C
